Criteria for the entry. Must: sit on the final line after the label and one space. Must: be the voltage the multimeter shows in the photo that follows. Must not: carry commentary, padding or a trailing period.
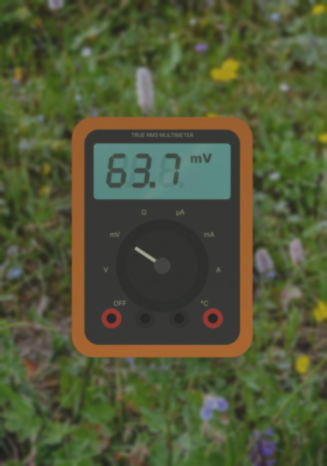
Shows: 63.7 mV
